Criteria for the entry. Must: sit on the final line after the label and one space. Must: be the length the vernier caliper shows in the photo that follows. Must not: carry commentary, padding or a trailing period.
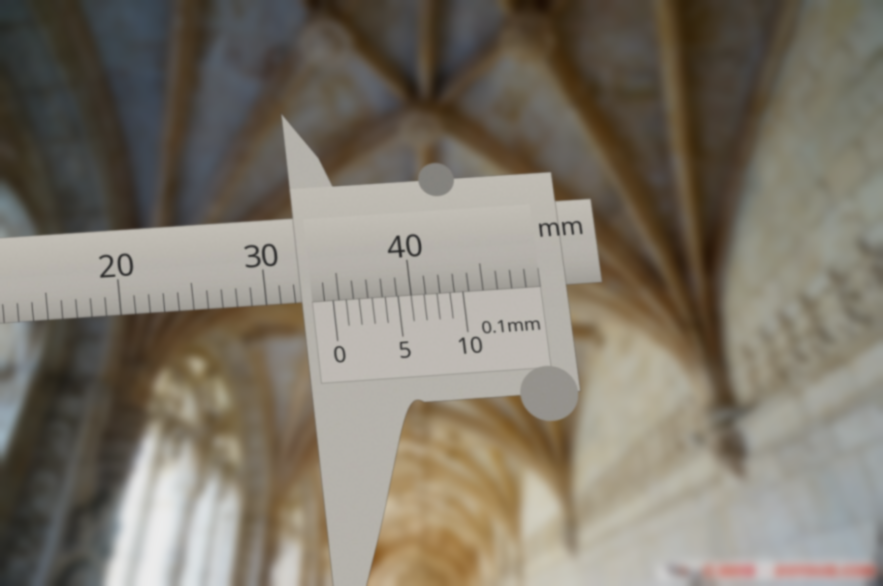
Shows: 34.6 mm
